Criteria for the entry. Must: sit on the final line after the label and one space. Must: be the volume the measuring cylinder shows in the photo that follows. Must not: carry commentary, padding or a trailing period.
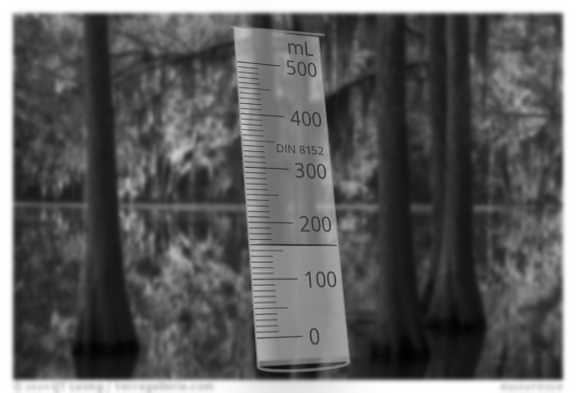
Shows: 160 mL
